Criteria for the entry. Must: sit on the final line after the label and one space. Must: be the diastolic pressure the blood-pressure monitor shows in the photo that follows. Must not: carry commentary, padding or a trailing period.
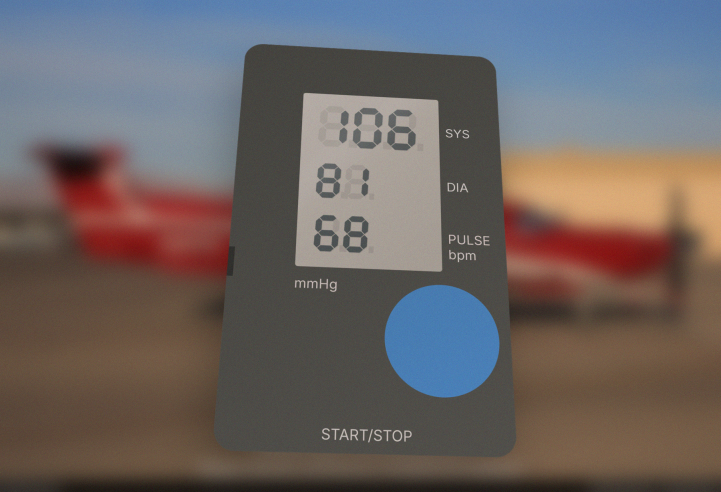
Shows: 81 mmHg
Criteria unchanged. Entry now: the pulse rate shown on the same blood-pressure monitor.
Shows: 68 bpm
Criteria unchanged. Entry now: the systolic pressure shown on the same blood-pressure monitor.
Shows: 106 mmHg
